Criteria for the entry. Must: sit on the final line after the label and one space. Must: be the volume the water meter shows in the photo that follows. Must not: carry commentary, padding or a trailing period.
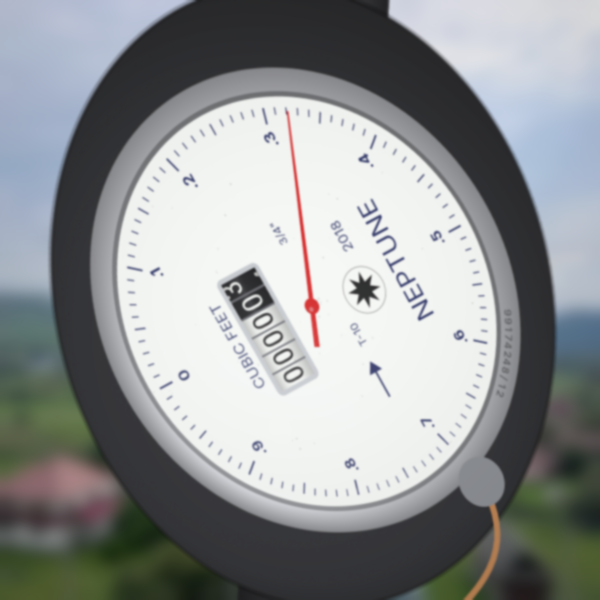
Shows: 3.32 ft³
